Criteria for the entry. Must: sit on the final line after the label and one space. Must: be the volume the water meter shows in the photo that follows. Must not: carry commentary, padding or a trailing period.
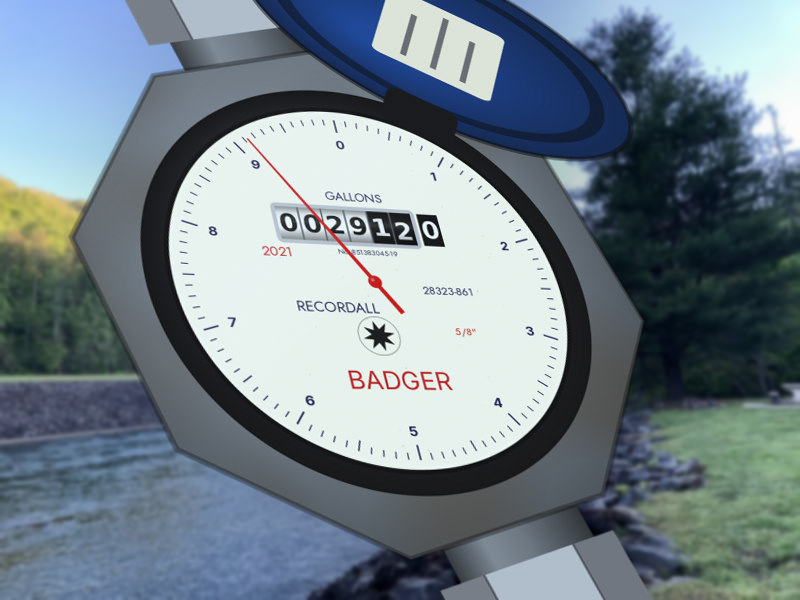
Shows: 29119.1 gal
